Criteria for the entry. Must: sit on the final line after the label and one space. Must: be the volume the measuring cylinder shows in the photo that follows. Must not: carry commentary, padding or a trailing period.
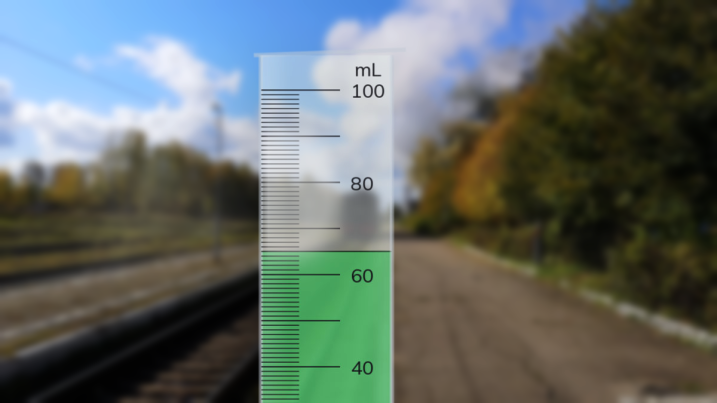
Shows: 65 mL
